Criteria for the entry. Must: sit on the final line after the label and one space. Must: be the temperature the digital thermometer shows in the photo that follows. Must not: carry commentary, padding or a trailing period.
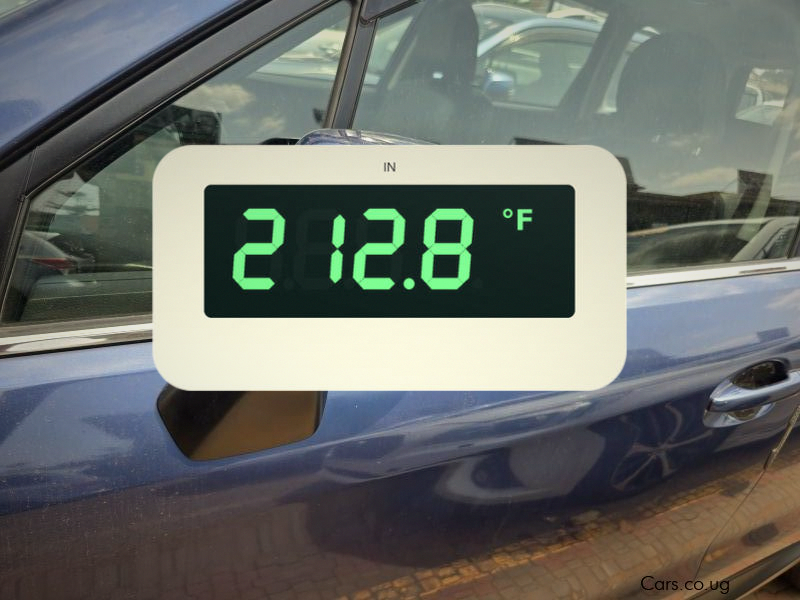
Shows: 212.8 °F
